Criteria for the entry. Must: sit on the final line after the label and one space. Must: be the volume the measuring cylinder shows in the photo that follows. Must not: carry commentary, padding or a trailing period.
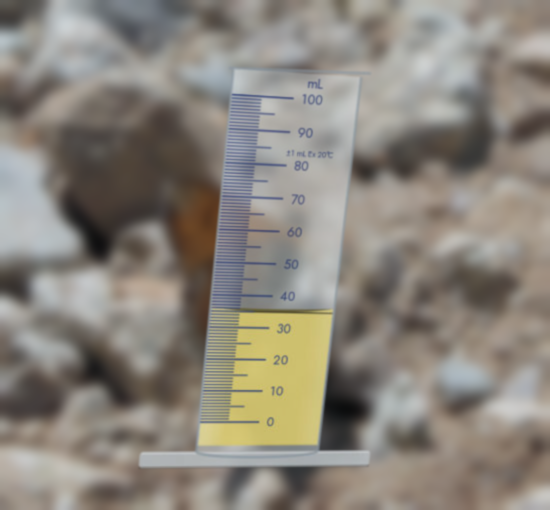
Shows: 35 mL
